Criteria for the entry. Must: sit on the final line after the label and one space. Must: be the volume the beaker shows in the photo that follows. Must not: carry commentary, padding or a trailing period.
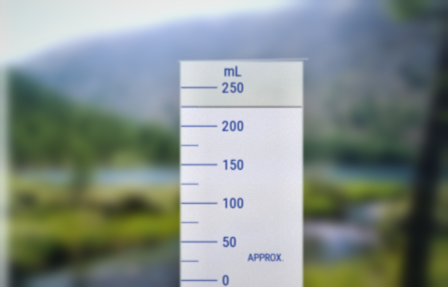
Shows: 225 mL
